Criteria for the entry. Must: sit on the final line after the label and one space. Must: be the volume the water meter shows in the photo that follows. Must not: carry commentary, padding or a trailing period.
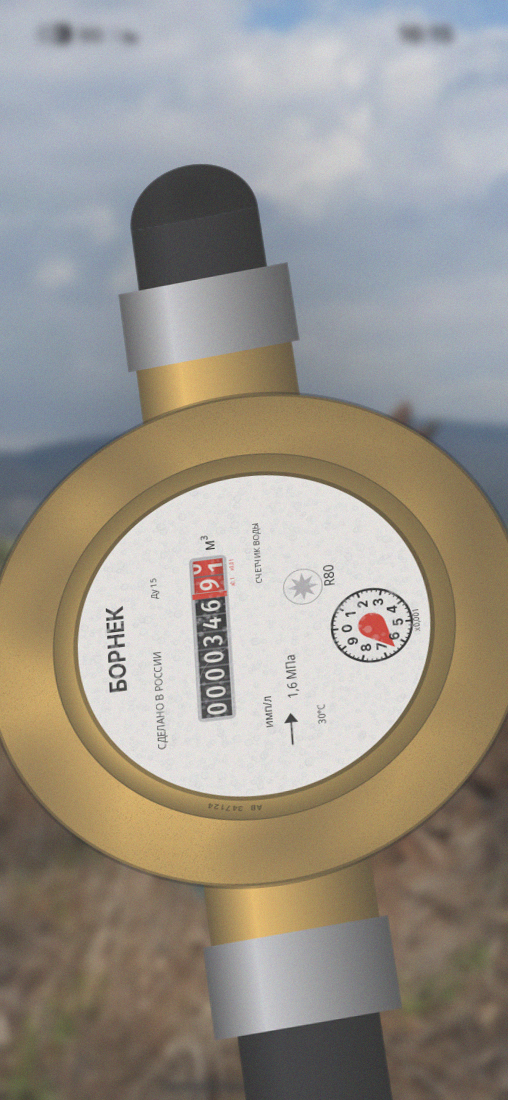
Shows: 346.906 m³
